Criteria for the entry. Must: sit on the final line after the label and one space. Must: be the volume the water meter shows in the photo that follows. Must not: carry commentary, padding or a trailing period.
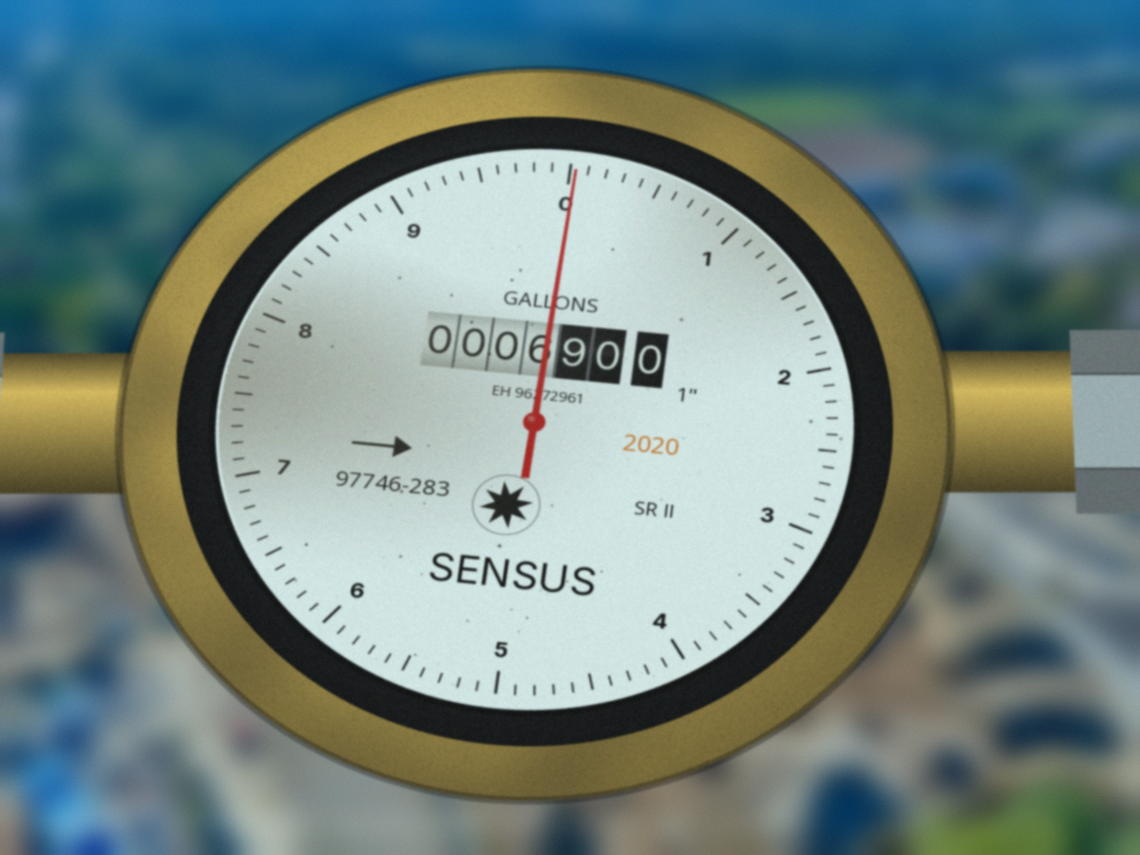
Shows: 6900.0 gal
